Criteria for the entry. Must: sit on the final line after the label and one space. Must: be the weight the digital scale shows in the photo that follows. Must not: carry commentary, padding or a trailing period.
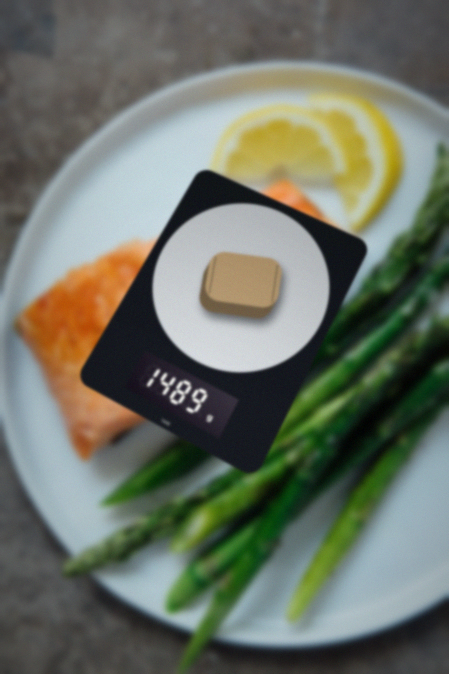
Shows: 1489 g
